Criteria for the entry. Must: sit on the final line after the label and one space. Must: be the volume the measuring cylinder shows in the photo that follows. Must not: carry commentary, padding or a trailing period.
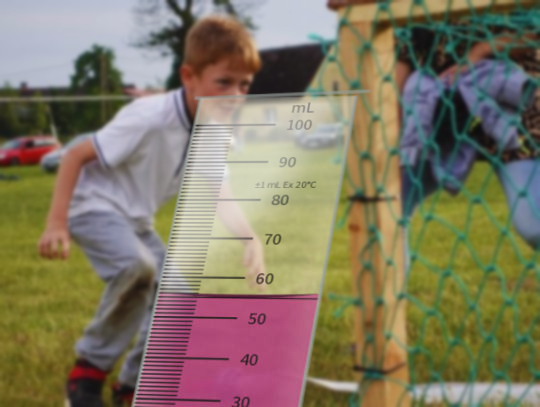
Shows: 55 mL
